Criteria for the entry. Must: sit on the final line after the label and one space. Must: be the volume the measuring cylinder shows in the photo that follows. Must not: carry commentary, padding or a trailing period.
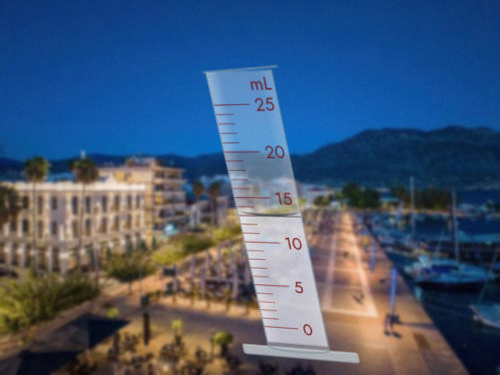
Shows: 13 mL
